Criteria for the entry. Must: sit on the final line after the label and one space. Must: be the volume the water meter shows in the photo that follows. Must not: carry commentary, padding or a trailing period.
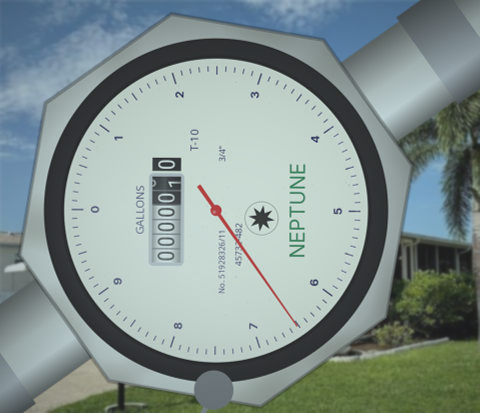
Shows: 6.5 gal
